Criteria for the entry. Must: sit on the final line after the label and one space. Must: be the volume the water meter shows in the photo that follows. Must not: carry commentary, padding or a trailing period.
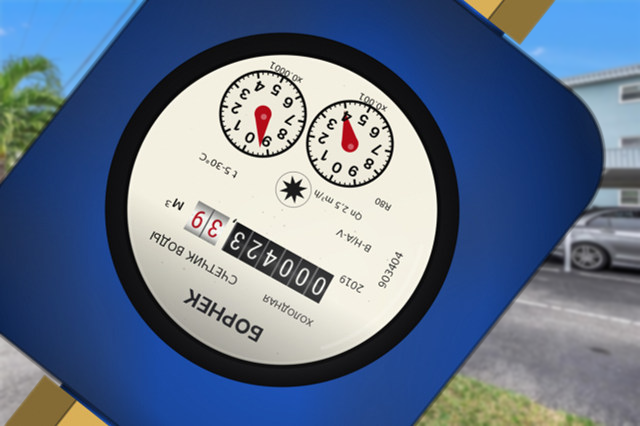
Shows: 423.3939 m³
